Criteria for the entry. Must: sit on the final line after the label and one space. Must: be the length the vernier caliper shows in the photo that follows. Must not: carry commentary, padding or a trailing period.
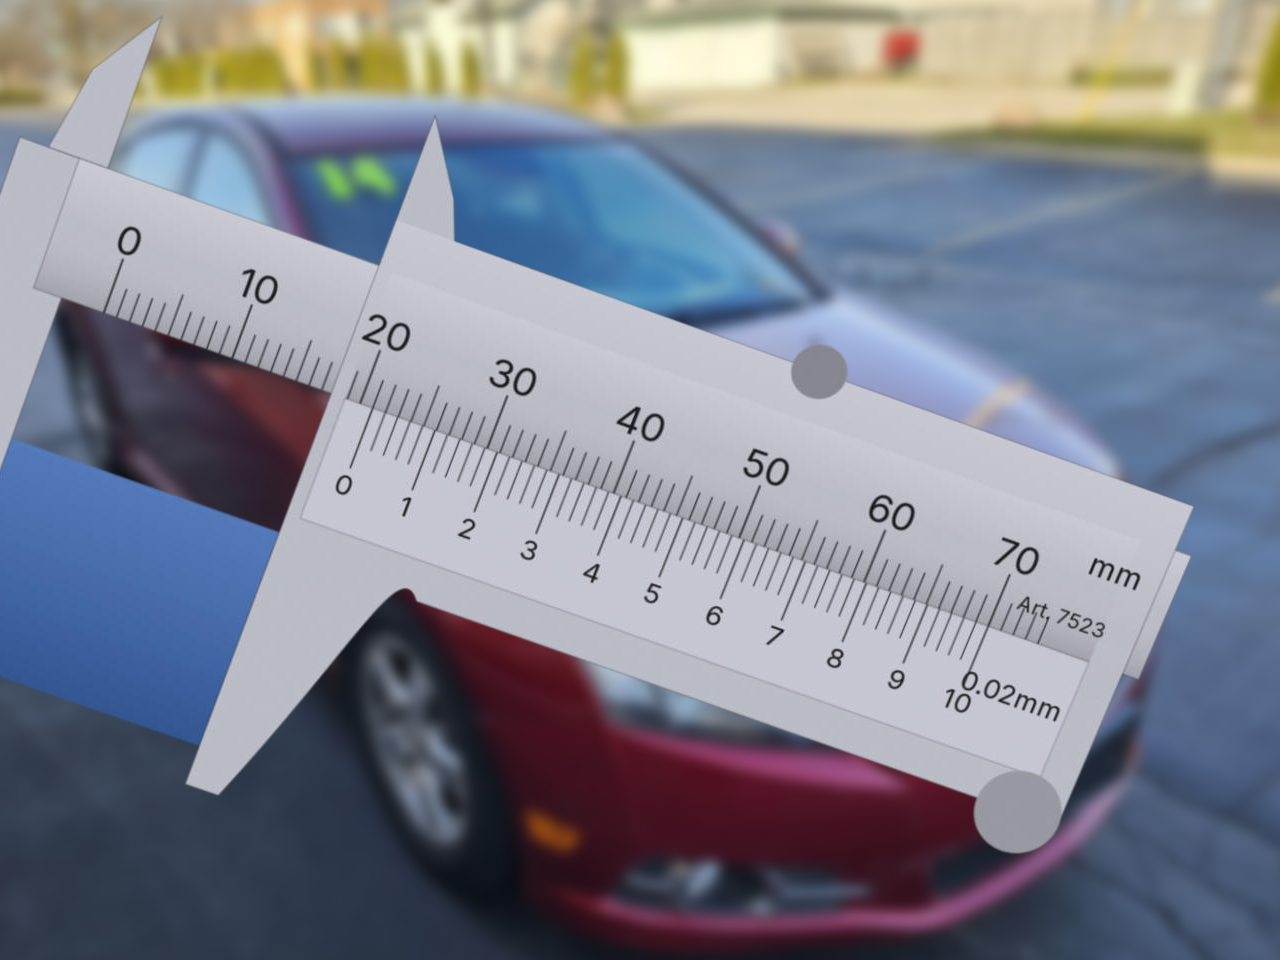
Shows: 21.0 mm
